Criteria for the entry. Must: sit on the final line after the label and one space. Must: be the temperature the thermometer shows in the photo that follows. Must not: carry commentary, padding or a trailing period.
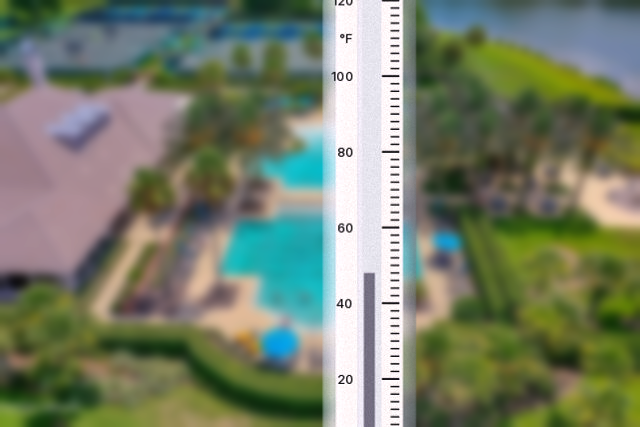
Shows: 48 °F
